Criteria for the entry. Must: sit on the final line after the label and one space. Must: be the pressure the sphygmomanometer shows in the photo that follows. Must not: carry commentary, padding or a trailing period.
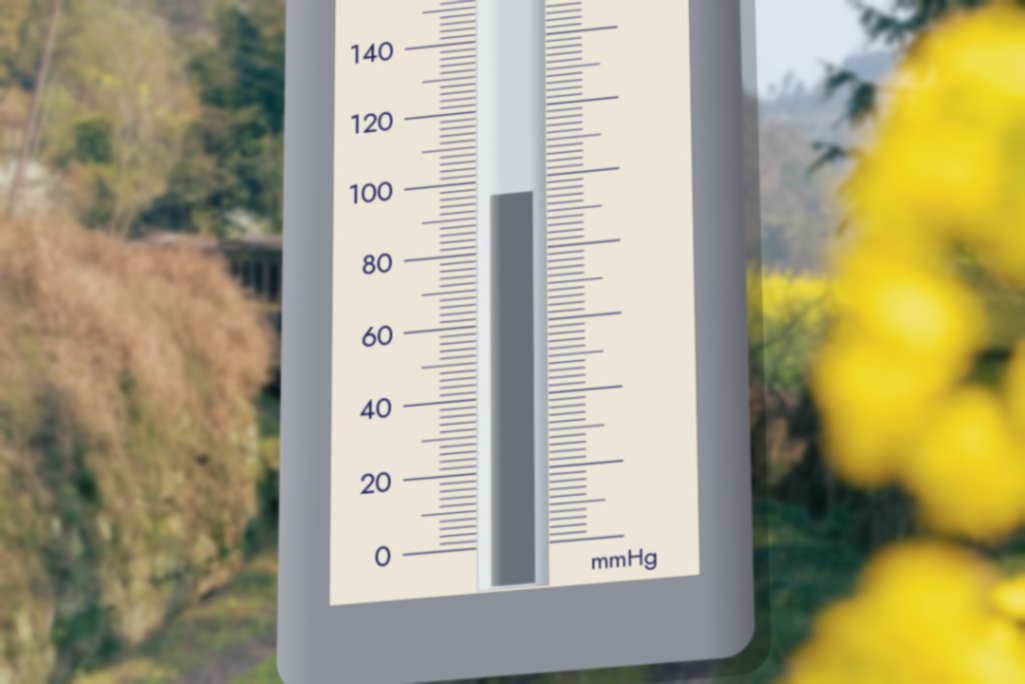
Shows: 96 mmHg
